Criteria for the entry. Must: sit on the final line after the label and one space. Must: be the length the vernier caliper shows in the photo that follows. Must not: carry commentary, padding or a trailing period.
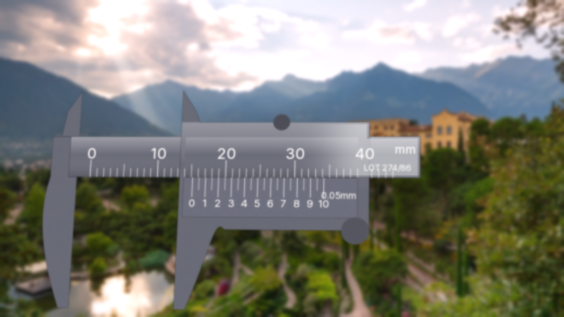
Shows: 15.2 mm
